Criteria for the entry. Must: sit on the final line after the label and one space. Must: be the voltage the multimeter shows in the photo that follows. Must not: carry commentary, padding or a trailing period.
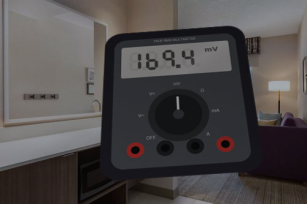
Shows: 169.4 mV
